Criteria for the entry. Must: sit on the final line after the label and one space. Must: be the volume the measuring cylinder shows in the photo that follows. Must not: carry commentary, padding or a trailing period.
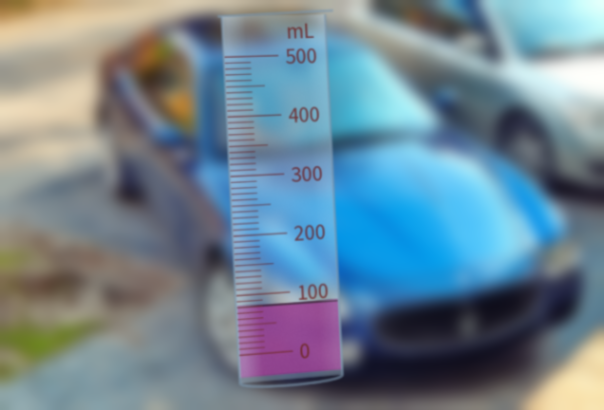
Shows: 80 mL
